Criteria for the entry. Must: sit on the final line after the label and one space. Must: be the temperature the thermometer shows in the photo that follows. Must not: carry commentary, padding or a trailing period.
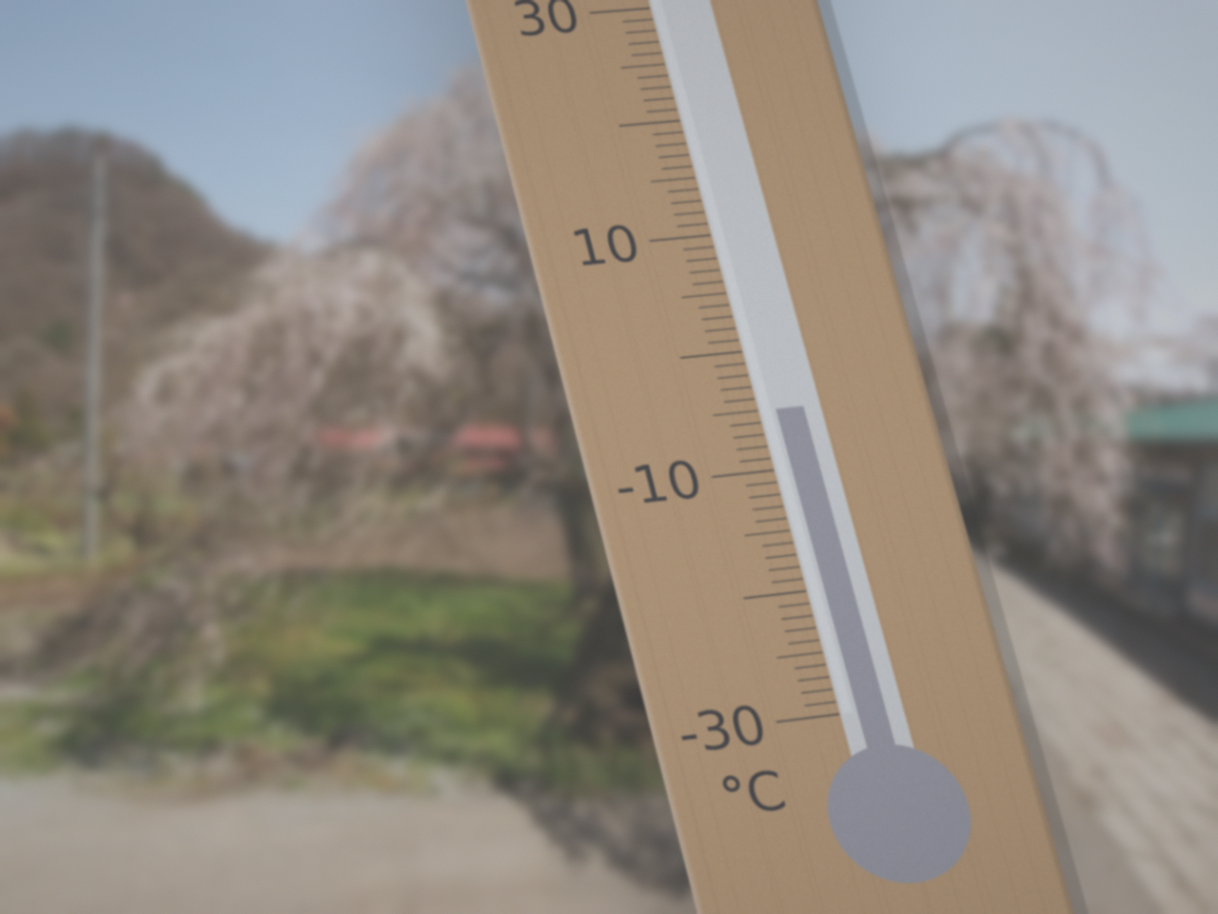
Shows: -5 °C
